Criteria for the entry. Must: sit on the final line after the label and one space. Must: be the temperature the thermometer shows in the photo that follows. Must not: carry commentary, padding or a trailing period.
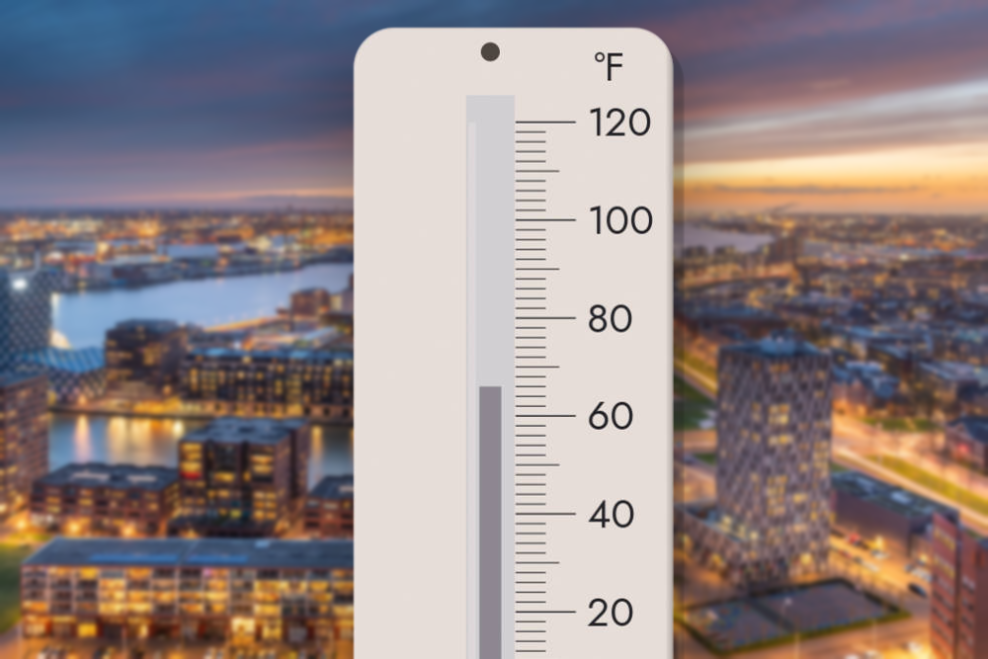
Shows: 66 °F
